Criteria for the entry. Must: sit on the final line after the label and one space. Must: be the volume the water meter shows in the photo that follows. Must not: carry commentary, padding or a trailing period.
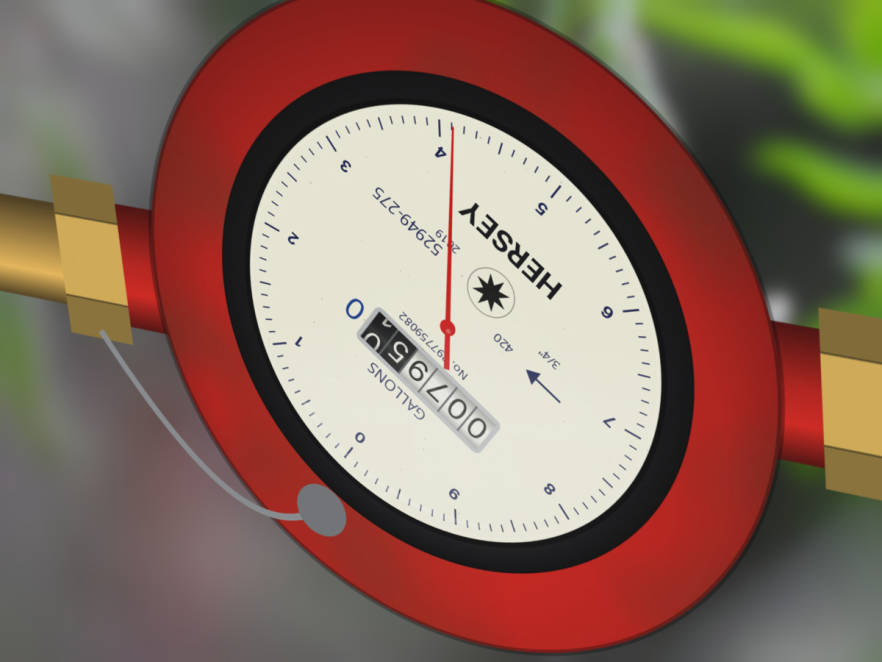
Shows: 79504.1 gal
